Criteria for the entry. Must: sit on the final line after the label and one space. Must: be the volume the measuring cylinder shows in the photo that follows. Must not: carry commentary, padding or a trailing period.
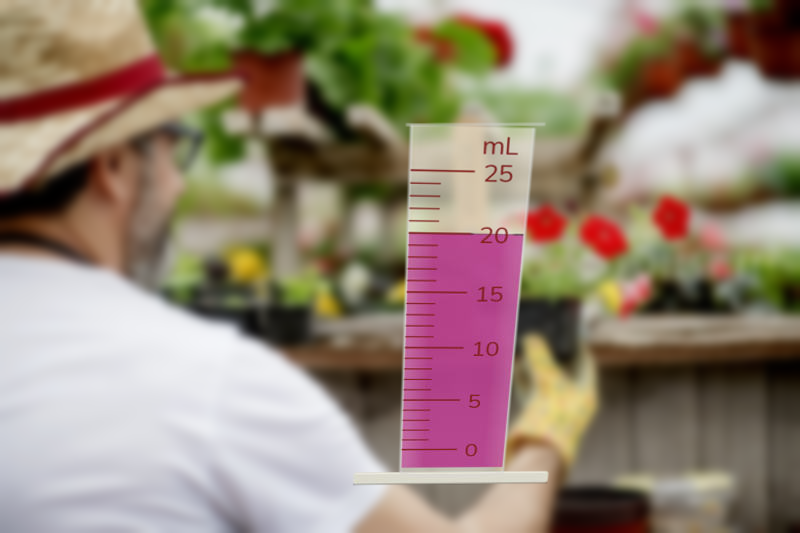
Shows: 20 mL
